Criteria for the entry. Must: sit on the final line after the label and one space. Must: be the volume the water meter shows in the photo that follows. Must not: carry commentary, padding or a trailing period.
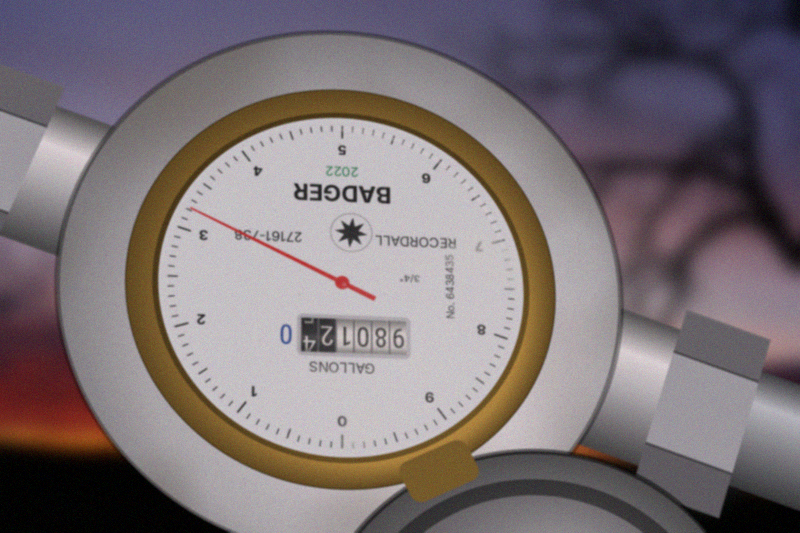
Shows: 9801243.2 gal
